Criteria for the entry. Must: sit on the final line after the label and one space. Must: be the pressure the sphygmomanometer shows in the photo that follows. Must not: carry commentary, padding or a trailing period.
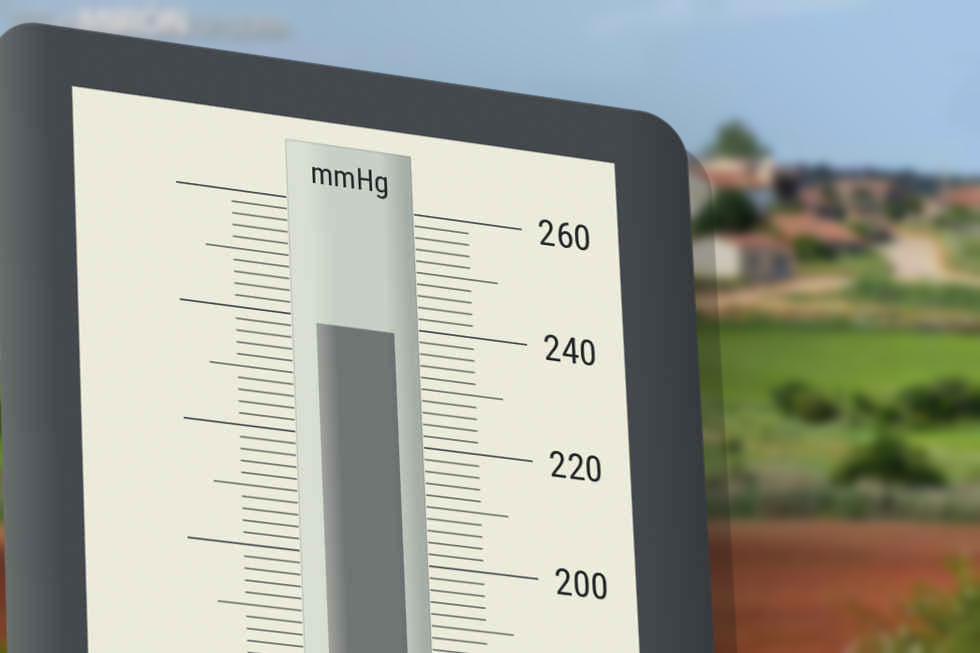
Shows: 239 mmHg
